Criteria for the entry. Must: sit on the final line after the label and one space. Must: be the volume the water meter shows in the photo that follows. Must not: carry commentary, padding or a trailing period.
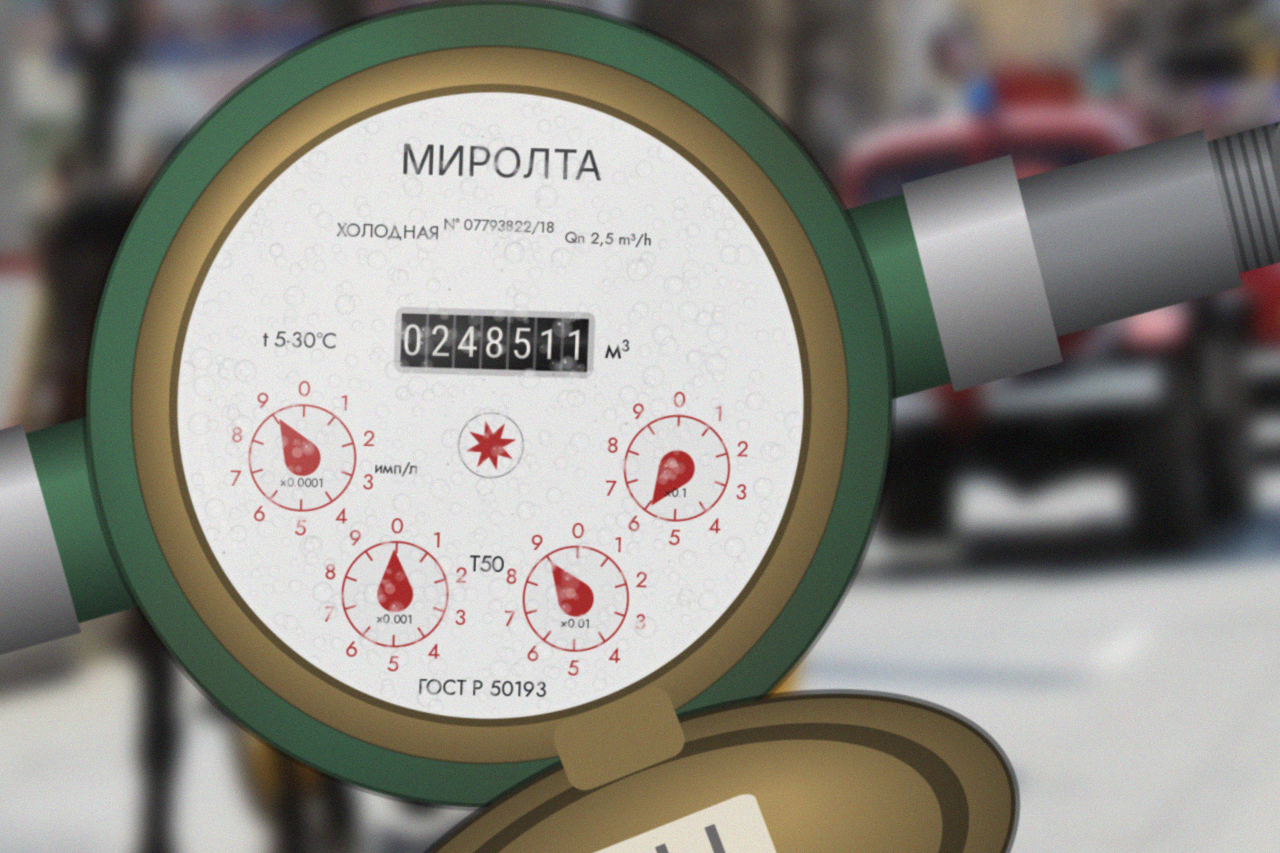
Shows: 248511.5899 m³
